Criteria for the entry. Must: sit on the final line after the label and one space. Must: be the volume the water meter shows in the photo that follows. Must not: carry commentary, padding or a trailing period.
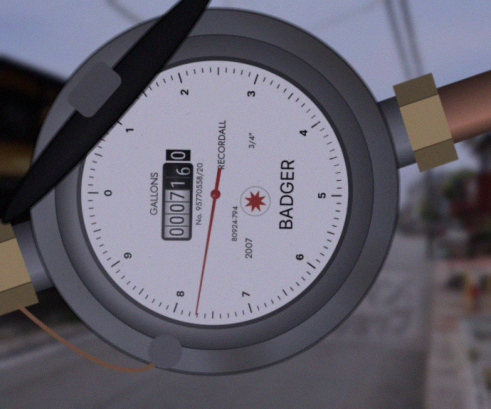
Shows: 7157.7 gal
